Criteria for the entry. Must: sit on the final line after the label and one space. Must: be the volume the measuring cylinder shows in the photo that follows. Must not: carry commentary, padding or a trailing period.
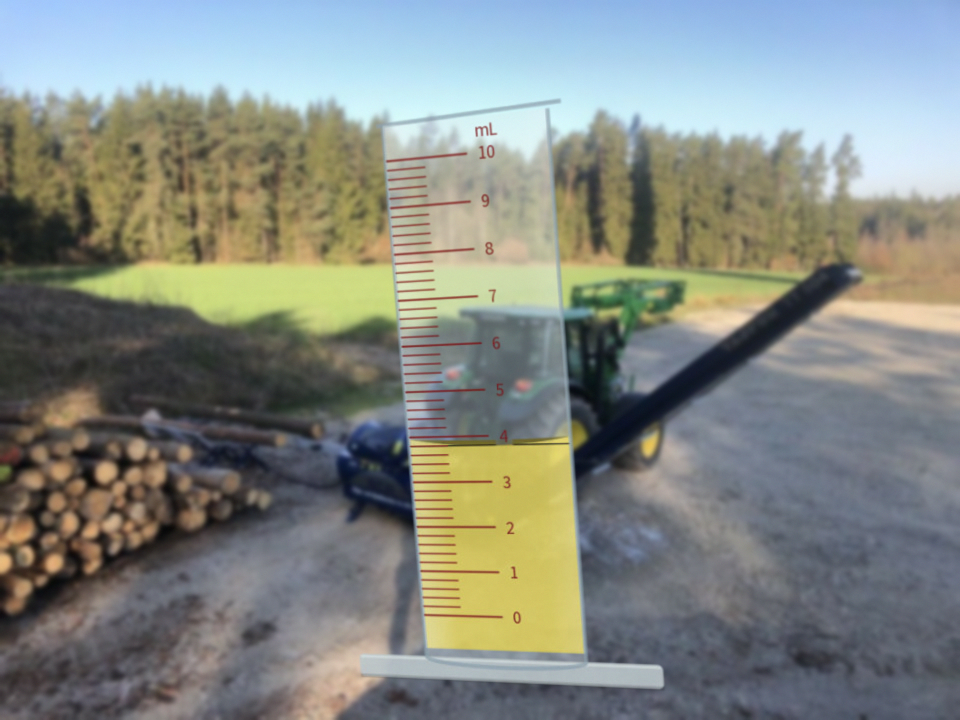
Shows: 3.8 mL
